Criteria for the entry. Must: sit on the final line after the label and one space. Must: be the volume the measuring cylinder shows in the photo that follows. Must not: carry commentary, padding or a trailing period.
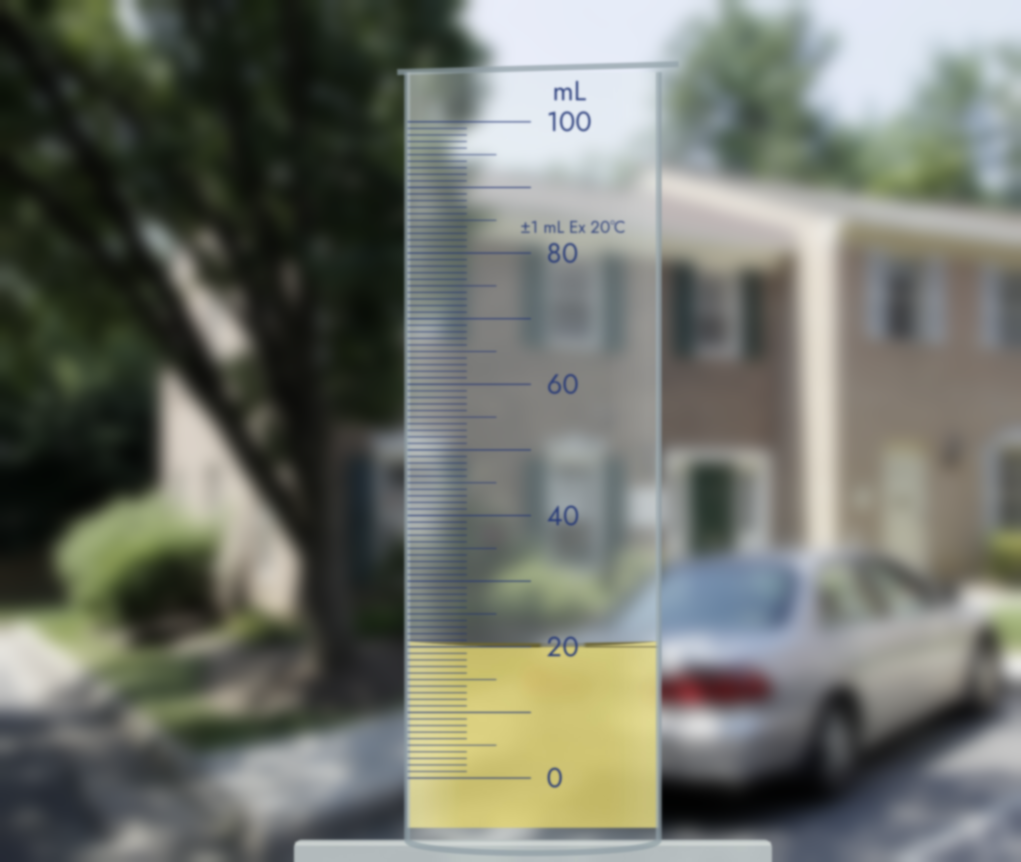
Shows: 20 mL
